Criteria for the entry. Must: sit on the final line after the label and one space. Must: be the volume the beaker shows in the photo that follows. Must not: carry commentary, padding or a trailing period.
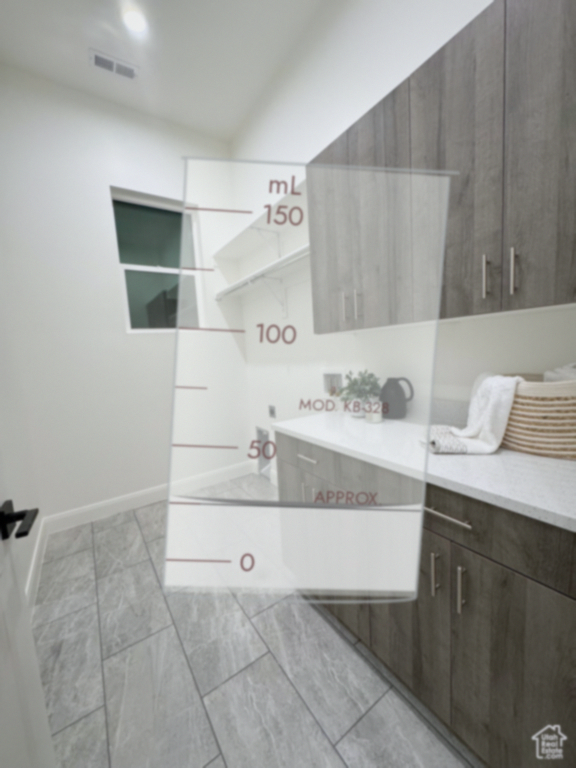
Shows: 25 mL
